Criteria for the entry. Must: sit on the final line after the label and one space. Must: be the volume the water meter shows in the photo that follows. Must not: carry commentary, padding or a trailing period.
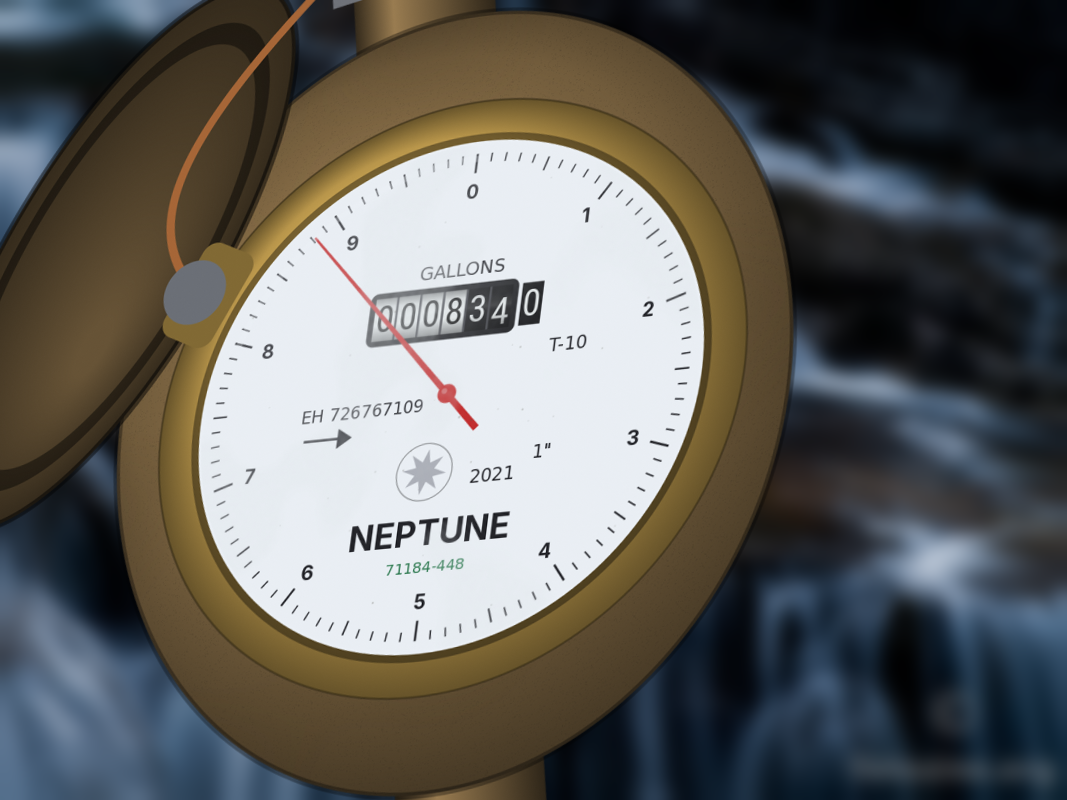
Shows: 8338.8 gal
